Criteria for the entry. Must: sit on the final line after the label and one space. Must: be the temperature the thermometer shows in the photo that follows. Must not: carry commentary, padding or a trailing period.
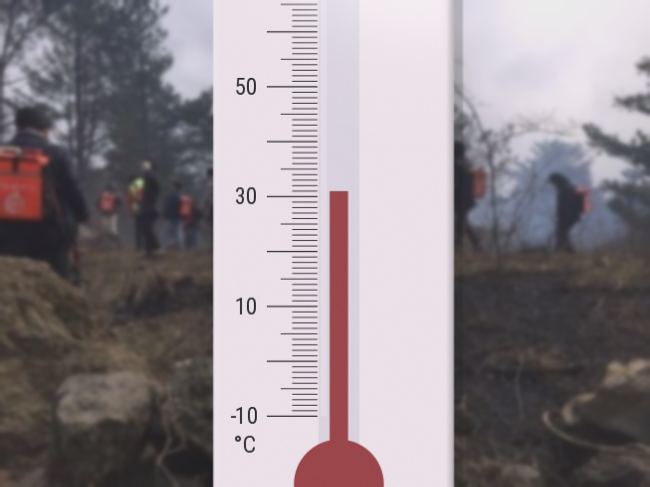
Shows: 31 °C
